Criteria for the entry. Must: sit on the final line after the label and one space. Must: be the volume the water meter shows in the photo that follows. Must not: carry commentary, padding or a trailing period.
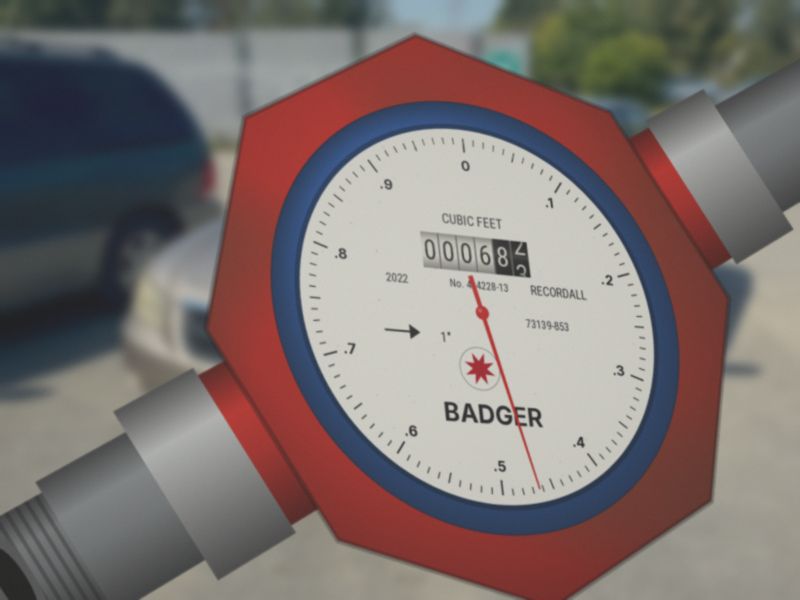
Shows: 682.46 ft³
